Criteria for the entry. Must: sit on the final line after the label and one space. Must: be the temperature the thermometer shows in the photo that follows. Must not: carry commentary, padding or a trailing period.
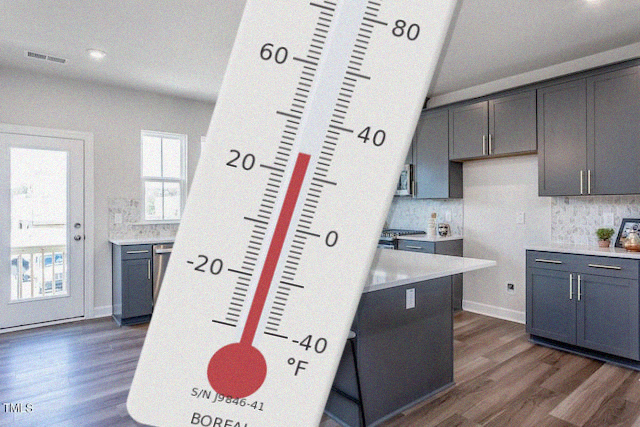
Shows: 28 °F
